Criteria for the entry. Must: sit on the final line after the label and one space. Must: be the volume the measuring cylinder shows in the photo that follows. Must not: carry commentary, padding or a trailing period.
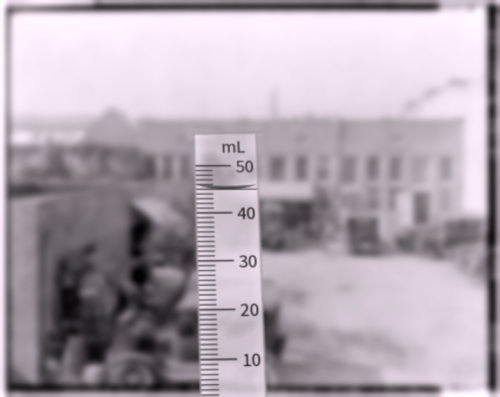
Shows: 45 mL
